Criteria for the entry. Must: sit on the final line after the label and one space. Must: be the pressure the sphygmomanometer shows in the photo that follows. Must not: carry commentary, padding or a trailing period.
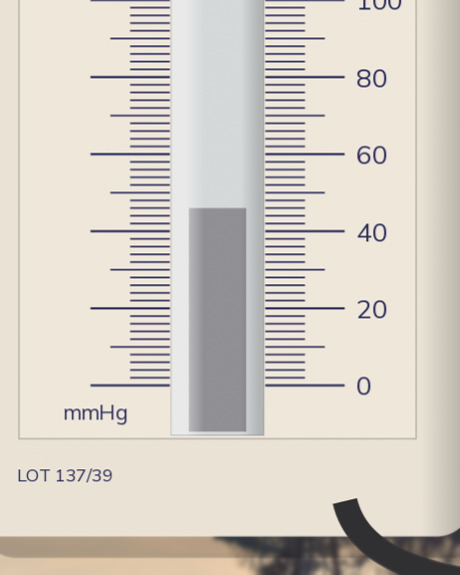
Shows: 46 mmHg
